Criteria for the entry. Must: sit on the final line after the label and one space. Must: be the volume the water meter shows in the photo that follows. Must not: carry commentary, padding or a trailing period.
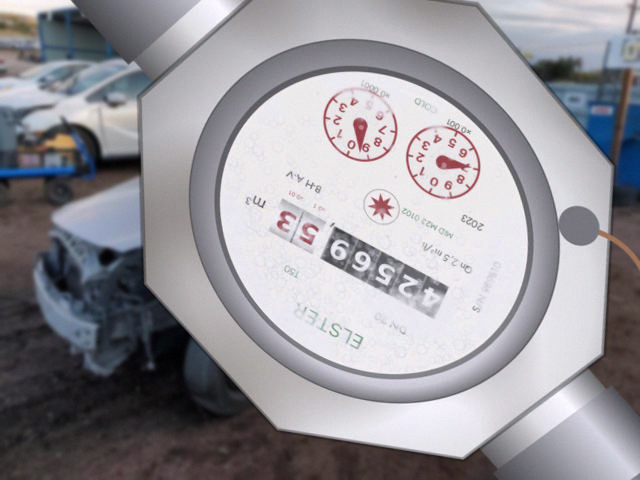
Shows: 42569.5369 m³
